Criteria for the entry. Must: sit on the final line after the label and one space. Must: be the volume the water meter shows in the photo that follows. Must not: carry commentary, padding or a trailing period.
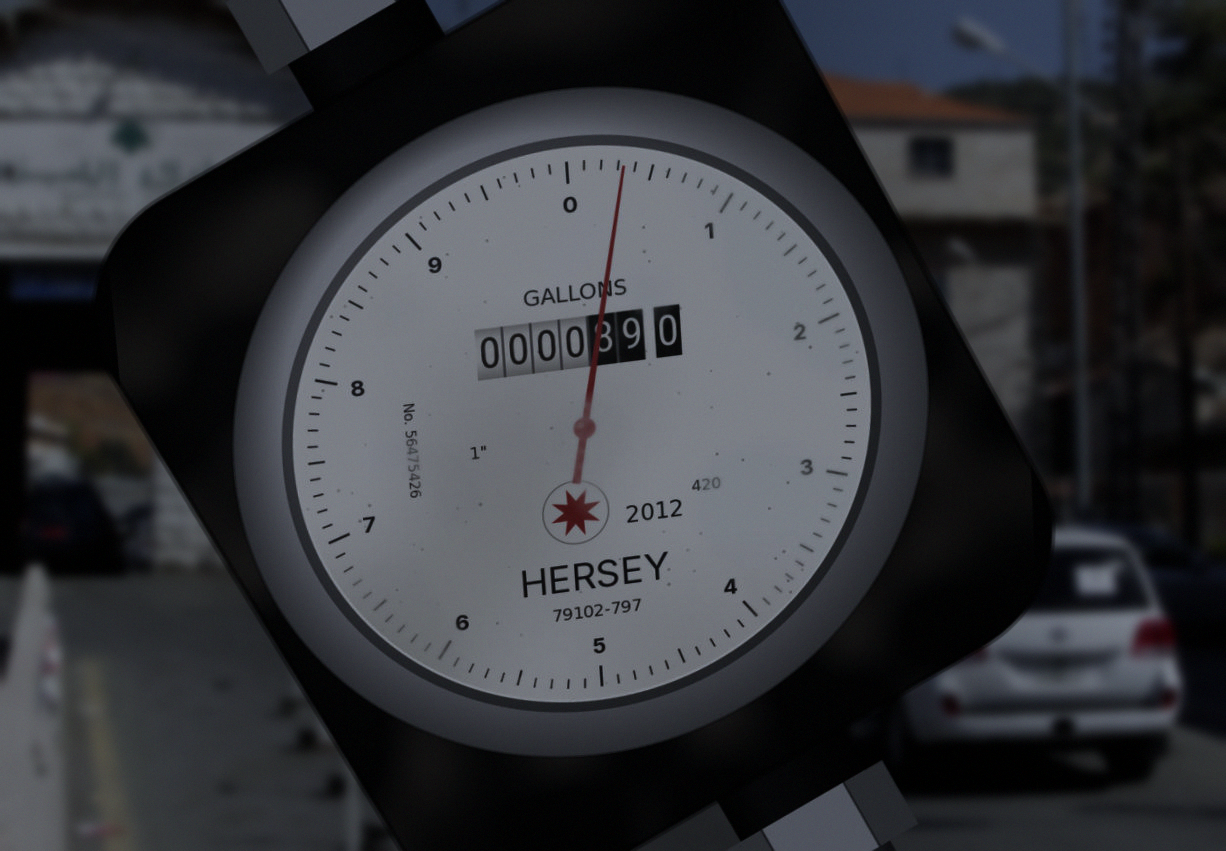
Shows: 890.3 gal
